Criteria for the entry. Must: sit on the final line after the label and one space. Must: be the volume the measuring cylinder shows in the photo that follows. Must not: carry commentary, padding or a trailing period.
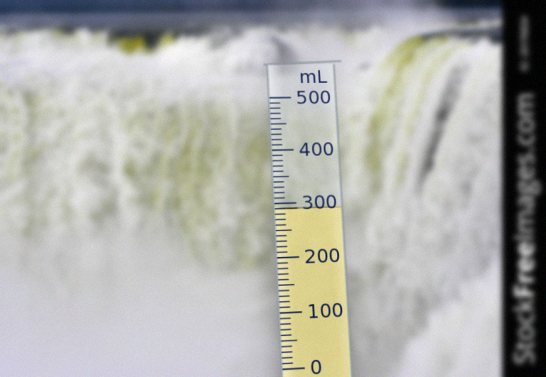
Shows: 290 mL
